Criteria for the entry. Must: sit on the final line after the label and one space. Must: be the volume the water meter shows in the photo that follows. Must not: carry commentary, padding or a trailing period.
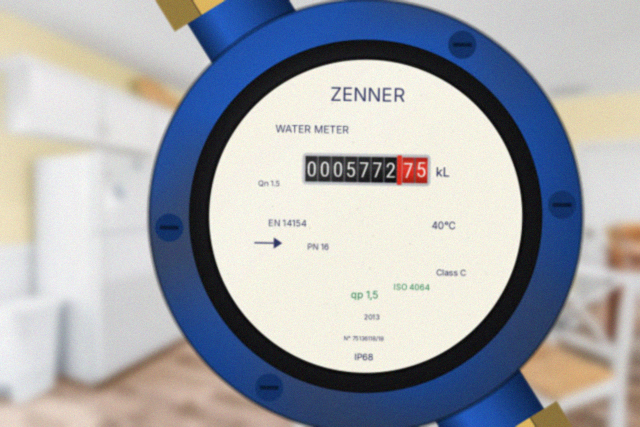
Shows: 5772.75 kL
